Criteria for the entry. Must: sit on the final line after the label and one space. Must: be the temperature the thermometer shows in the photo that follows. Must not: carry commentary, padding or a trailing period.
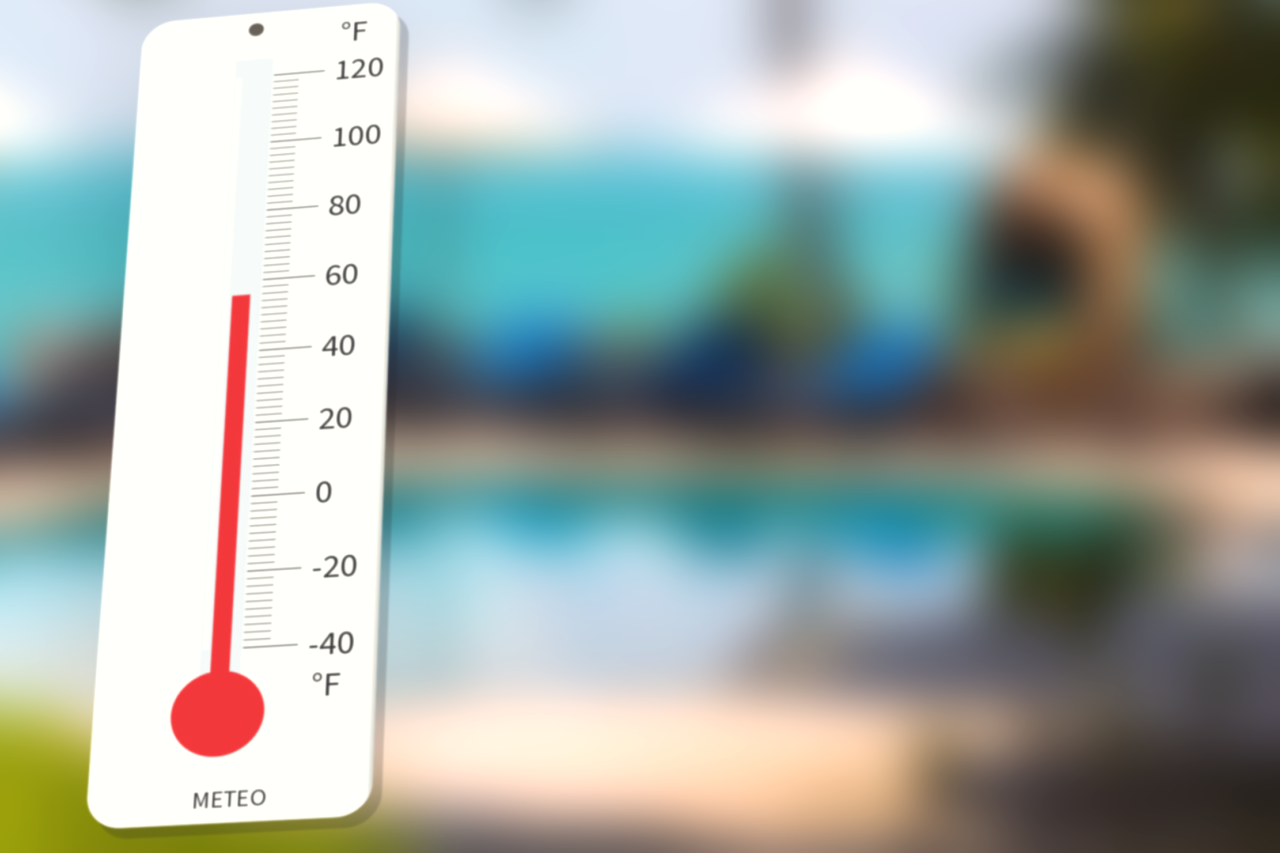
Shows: 56 °F
